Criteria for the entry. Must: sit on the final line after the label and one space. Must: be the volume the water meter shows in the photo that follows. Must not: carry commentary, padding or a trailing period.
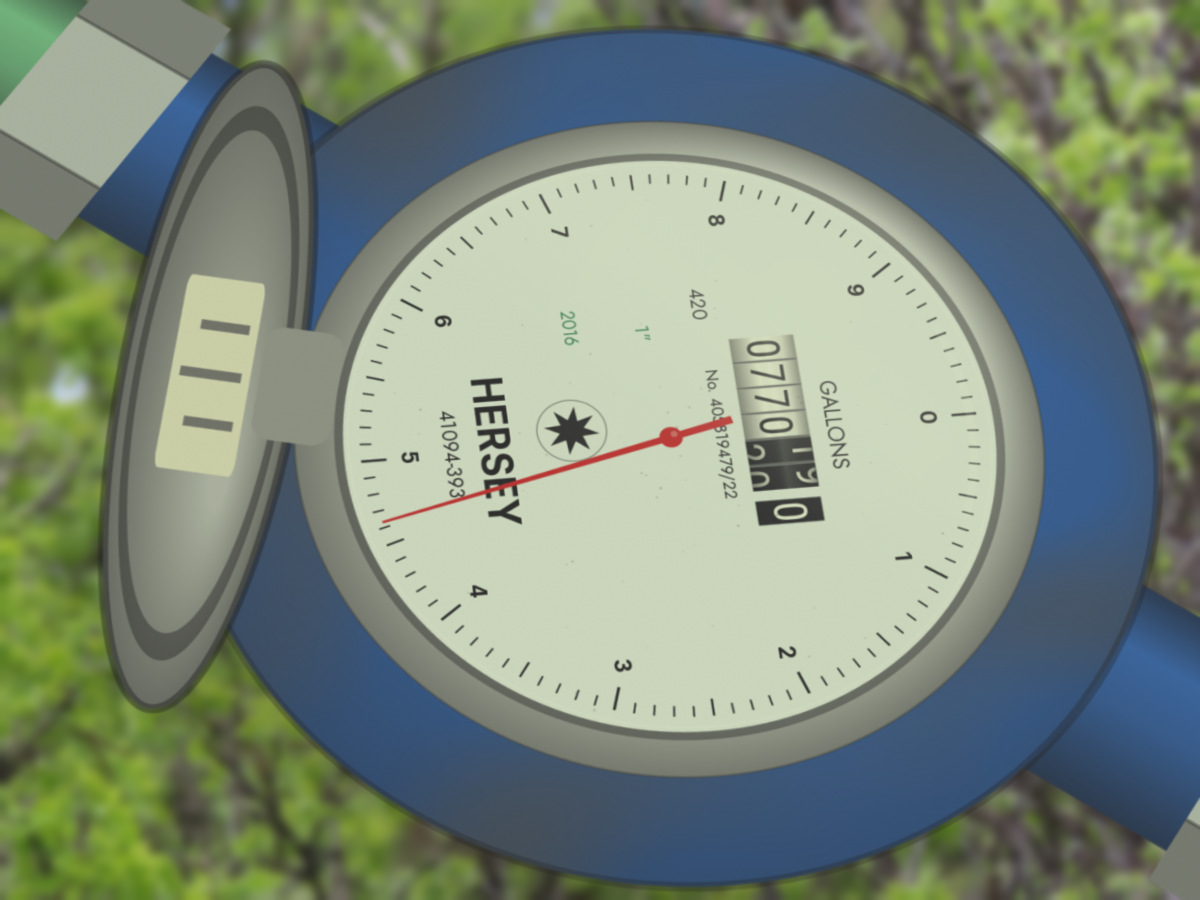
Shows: 770194.6 gal
